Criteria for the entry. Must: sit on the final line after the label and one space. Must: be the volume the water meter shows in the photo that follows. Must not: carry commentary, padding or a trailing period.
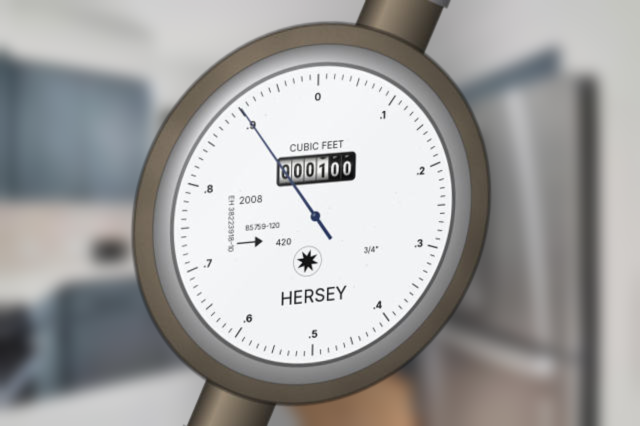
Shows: 99.90 ft³
